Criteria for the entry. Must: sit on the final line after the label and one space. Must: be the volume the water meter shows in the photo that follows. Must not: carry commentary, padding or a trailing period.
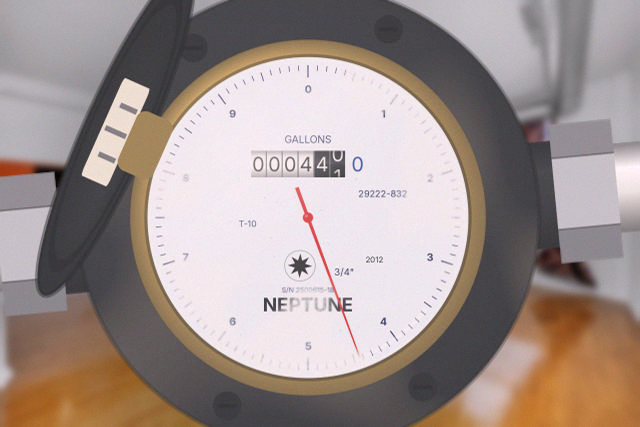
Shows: 4404.4 gal
